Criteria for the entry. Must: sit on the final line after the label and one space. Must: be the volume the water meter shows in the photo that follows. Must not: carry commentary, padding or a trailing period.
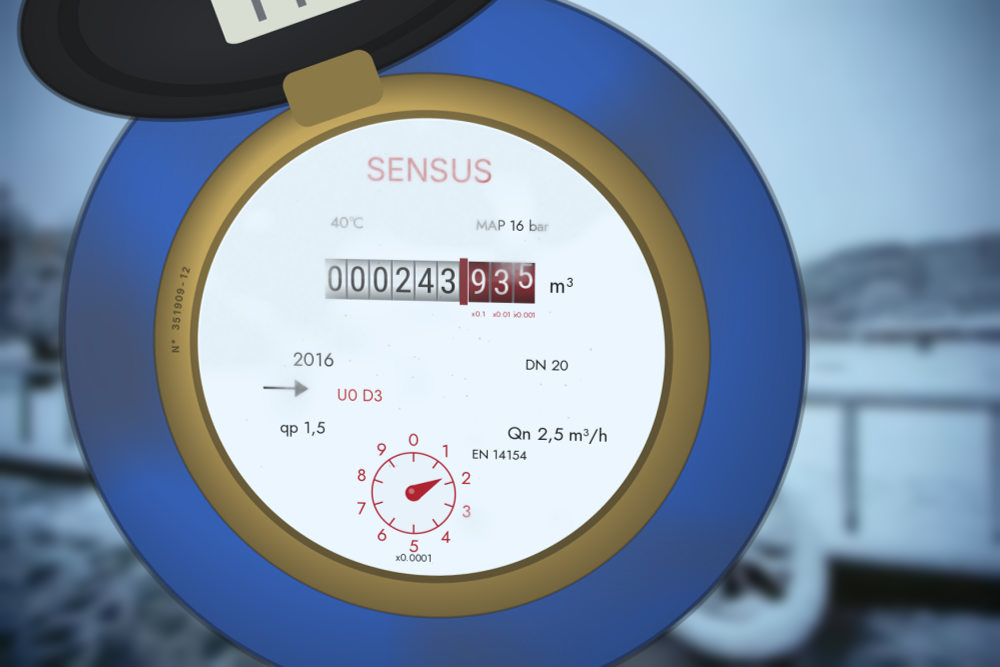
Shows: 243.9351 m³
